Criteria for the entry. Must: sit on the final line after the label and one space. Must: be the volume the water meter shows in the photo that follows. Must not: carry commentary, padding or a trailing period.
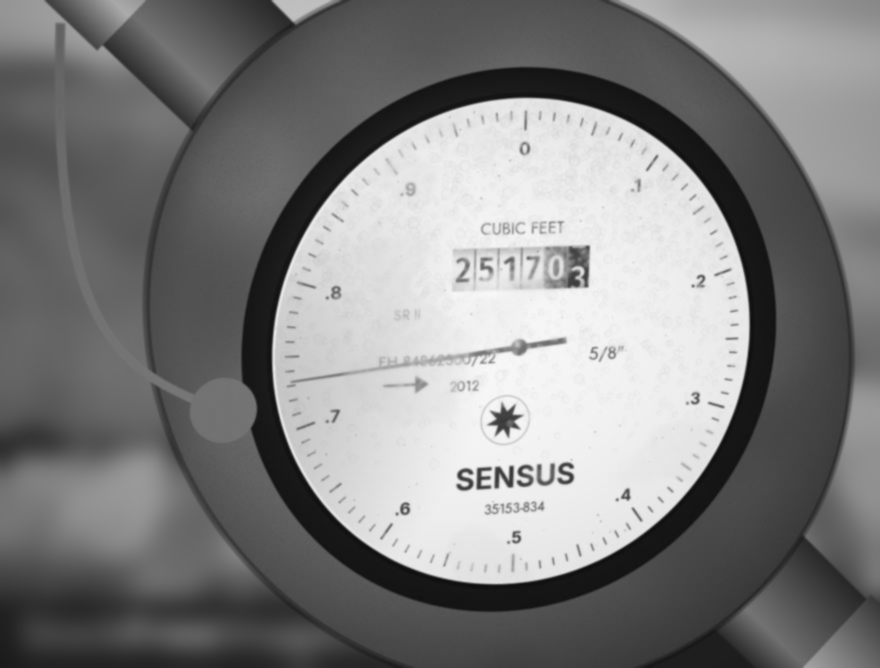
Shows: 251702.73 ft³
